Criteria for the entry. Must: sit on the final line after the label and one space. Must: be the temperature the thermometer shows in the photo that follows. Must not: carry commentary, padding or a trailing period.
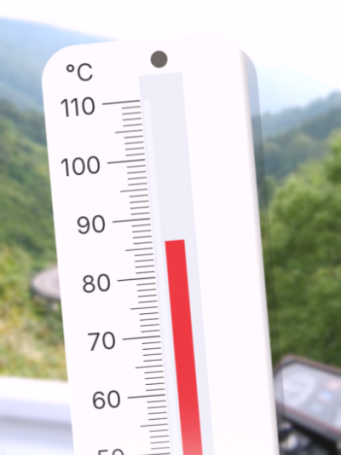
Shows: 86 °C
